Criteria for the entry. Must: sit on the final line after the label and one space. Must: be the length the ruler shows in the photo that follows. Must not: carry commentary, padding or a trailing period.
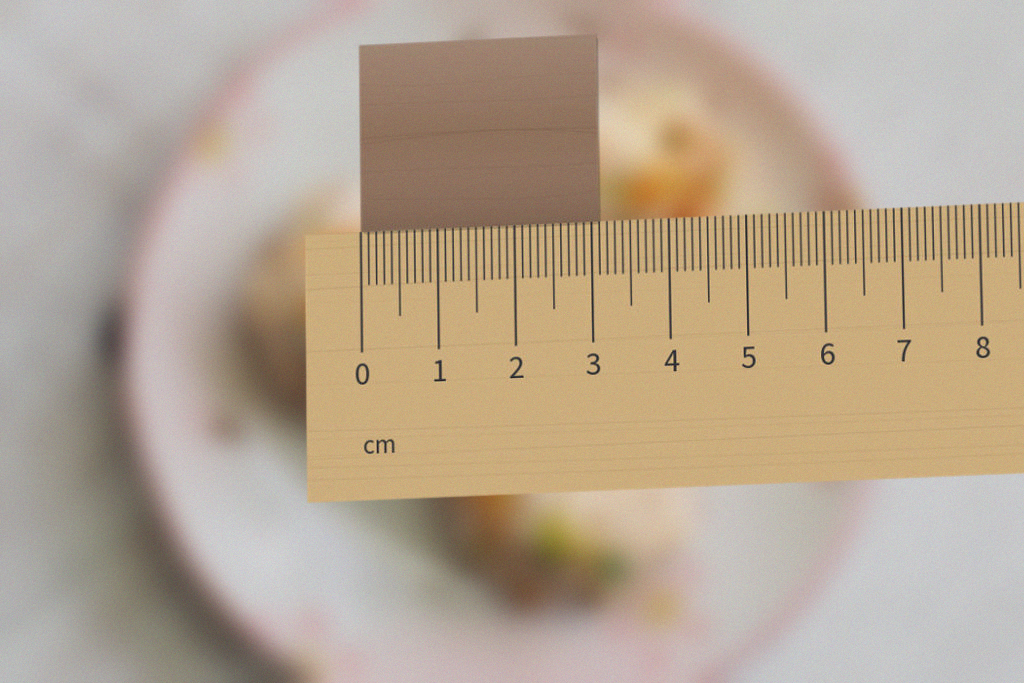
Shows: 3.1 cm
